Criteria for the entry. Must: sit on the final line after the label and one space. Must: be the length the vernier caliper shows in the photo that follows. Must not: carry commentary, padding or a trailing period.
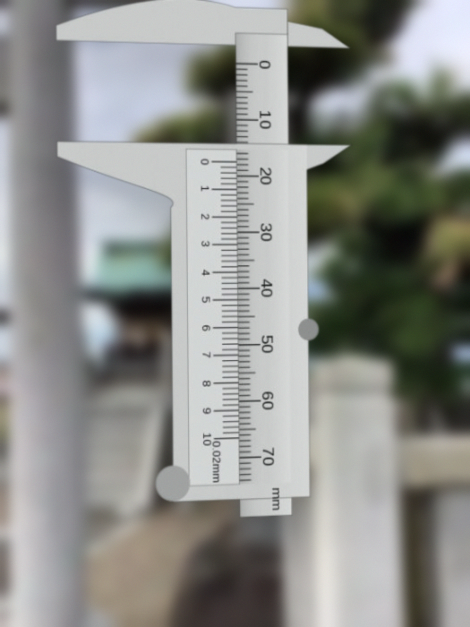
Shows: 17.5 mm
